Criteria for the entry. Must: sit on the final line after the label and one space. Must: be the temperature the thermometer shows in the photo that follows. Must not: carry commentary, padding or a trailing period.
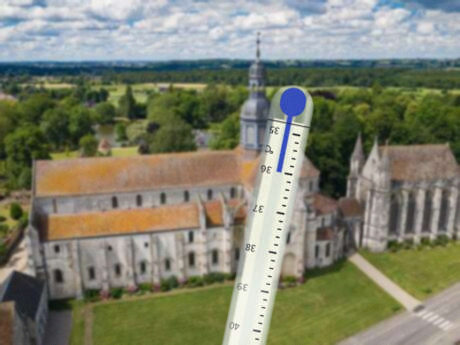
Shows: 36 °C
